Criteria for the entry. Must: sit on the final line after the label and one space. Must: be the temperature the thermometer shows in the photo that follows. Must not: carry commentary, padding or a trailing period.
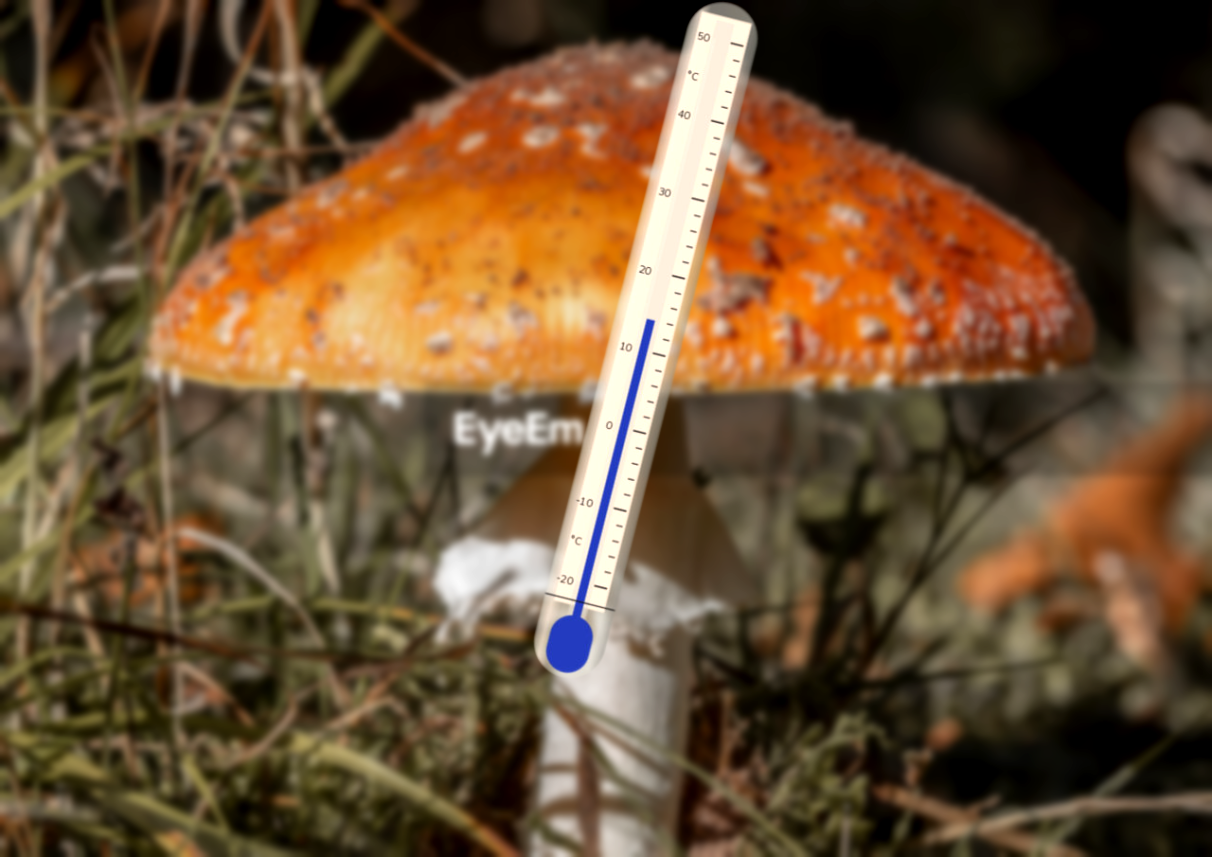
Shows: 14 °C
